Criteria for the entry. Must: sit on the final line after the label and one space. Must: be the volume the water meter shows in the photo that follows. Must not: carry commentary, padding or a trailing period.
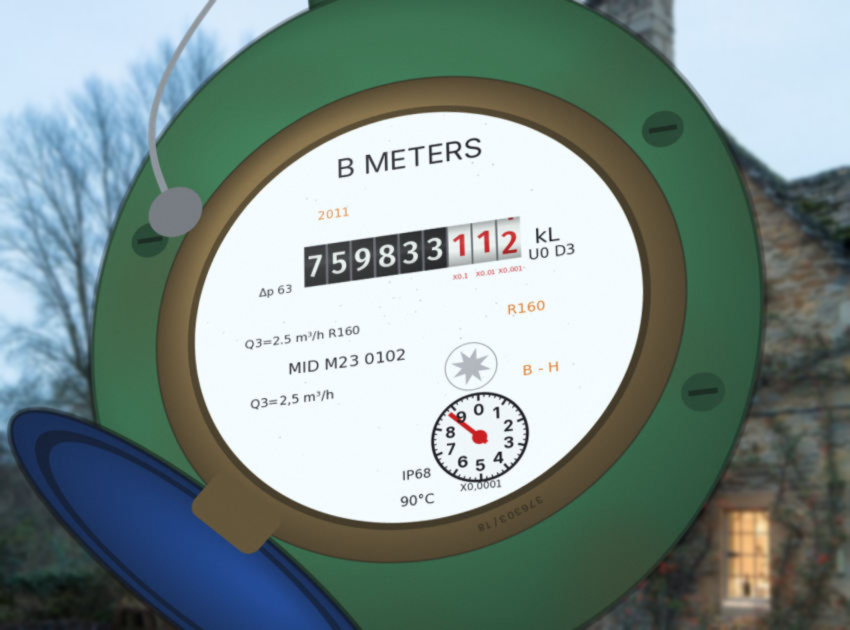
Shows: 759833.1118 kL
